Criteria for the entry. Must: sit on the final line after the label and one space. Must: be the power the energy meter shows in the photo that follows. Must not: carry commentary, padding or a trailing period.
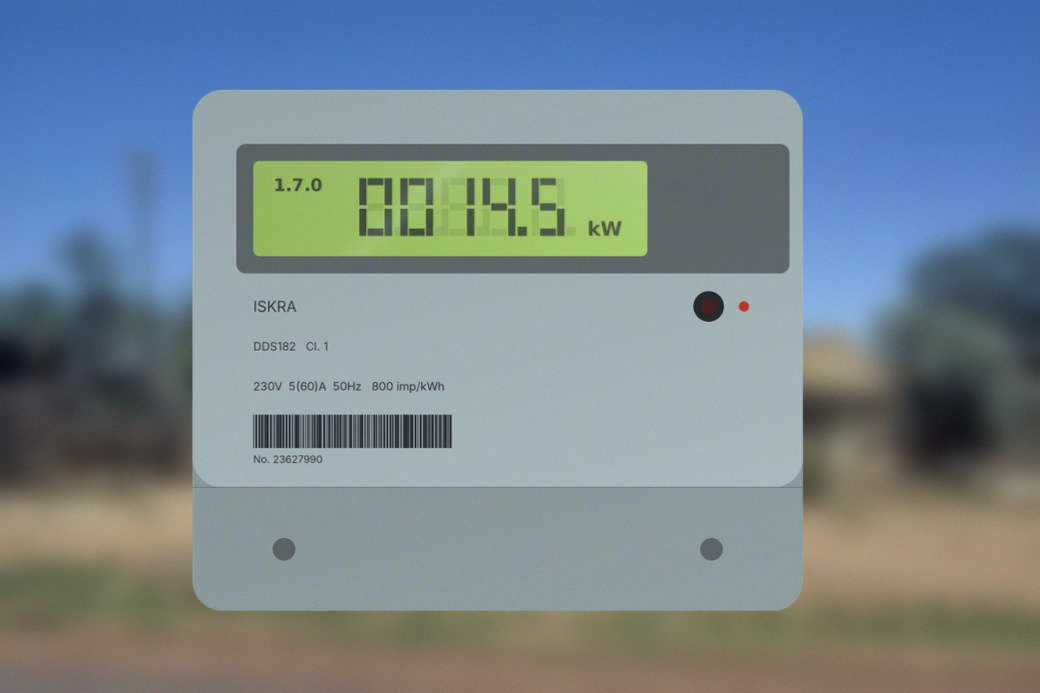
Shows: 14.5 kW
